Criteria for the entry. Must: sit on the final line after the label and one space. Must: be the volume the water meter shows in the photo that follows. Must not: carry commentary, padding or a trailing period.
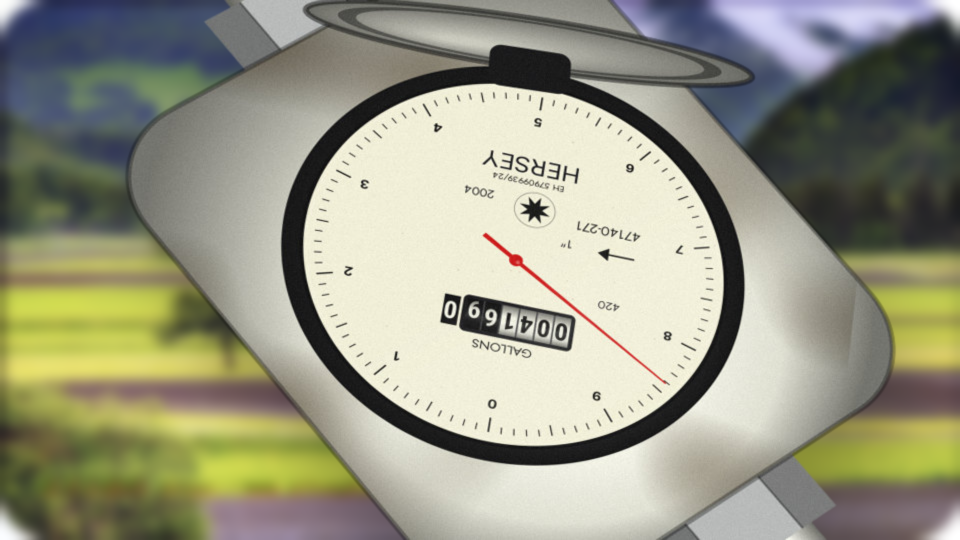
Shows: 41688.4 gal
